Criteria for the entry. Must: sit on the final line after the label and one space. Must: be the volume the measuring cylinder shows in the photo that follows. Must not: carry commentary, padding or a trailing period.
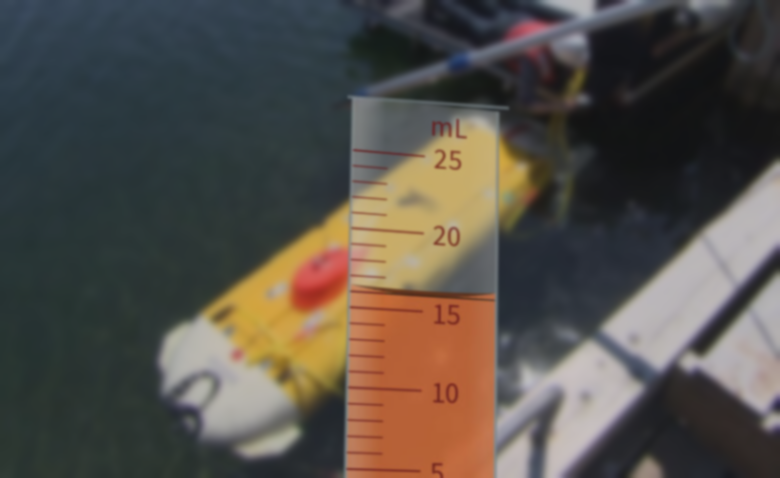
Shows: 16 mL
